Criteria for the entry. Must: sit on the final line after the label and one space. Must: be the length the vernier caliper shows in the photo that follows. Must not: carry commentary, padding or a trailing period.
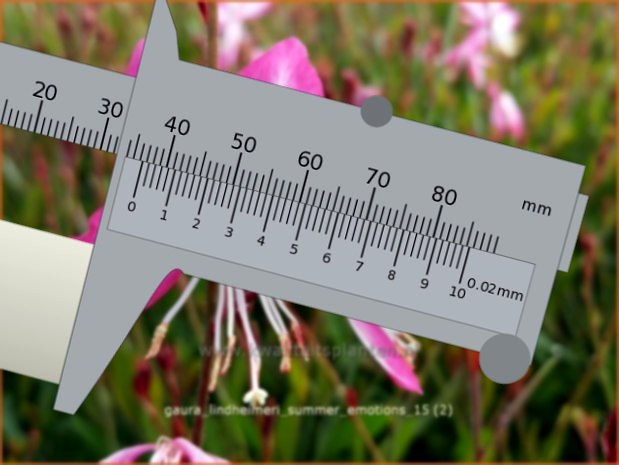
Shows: 36.4 mm
